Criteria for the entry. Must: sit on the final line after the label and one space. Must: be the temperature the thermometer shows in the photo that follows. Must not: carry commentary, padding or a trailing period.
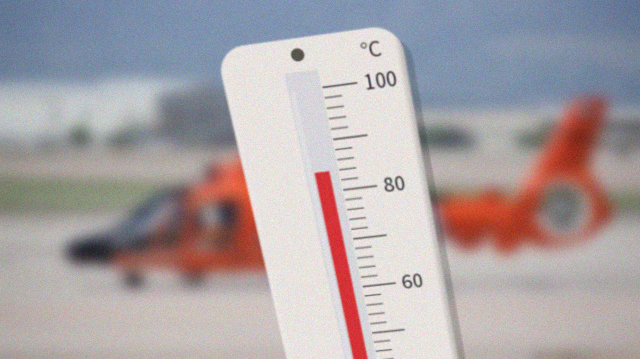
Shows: 84 °C
